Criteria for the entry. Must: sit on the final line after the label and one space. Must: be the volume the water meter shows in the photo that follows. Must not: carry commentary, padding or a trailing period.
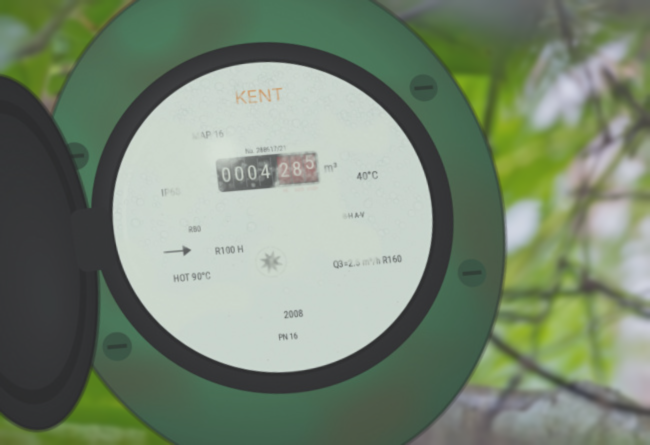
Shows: 4.285 m³
